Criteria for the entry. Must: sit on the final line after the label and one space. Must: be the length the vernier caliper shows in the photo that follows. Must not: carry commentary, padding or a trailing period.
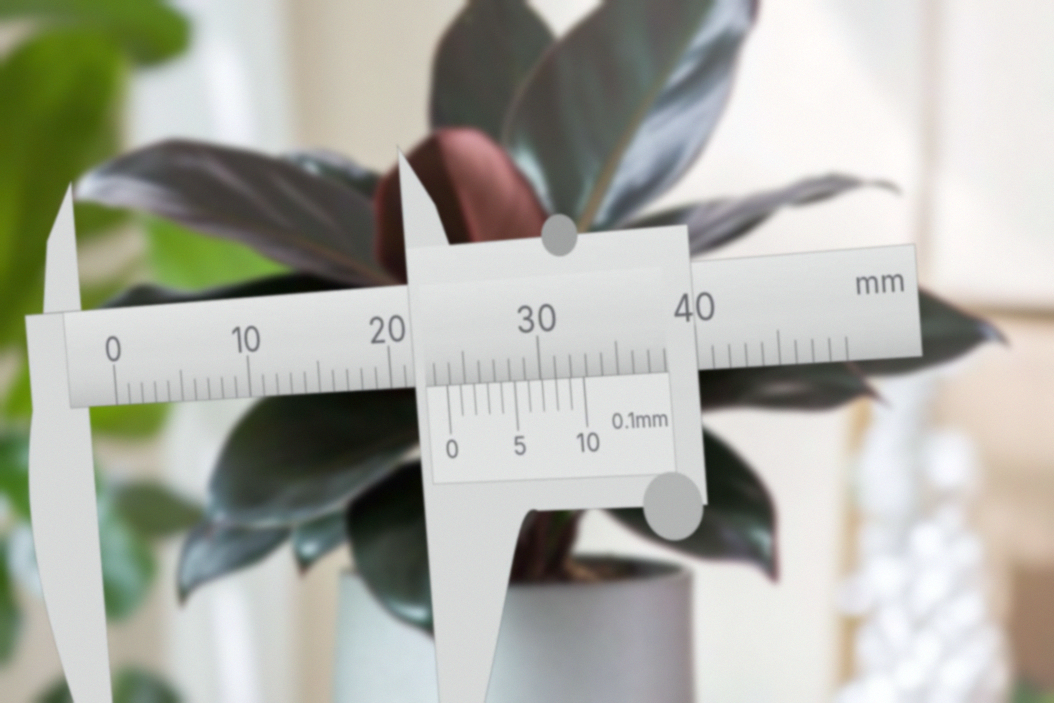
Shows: 23.8 mm
